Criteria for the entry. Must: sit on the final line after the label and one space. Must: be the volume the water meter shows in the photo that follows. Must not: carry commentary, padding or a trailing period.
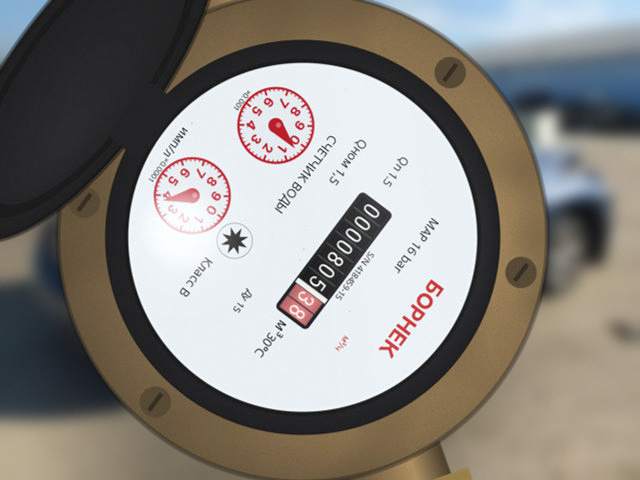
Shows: 805.3803 m³
